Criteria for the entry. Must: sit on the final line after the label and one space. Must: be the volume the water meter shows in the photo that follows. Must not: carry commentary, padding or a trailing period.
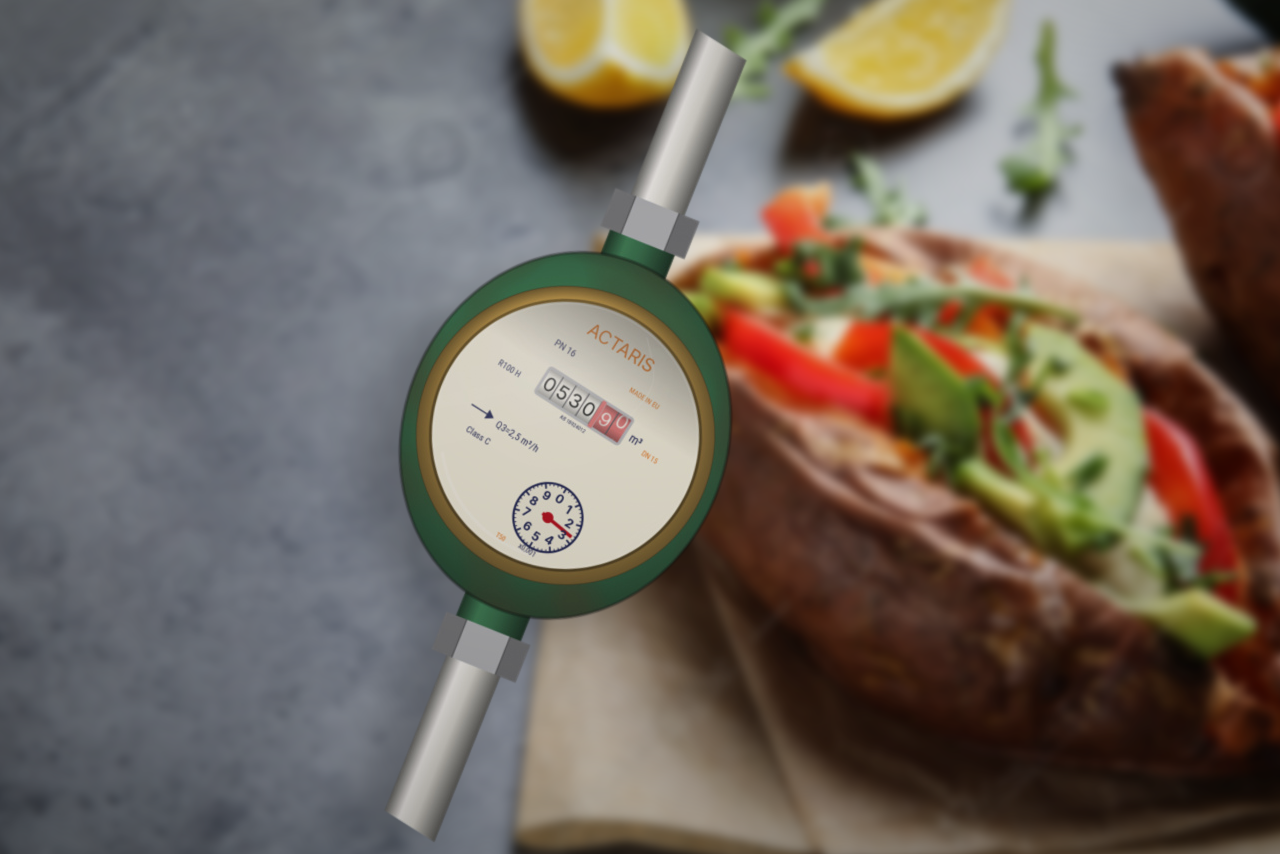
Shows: 530.902 m³
